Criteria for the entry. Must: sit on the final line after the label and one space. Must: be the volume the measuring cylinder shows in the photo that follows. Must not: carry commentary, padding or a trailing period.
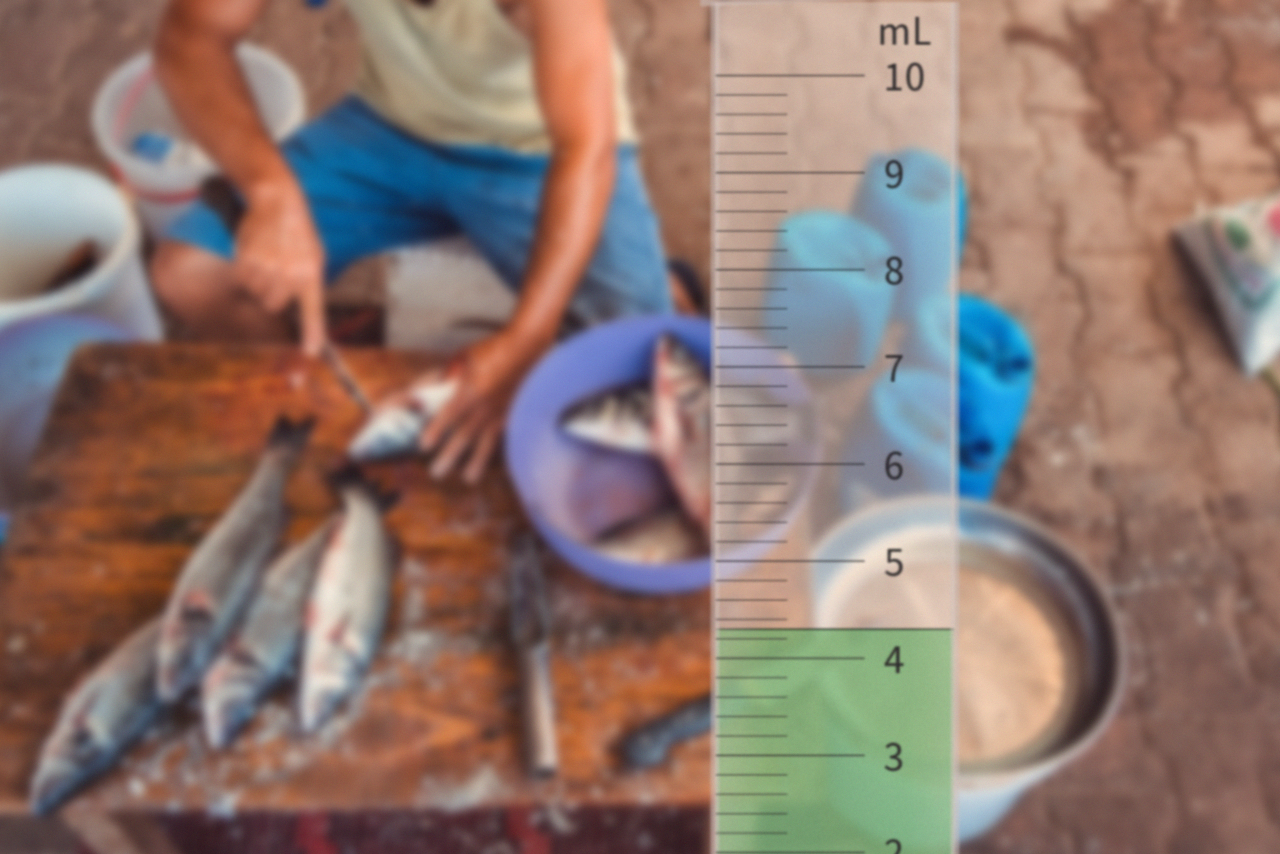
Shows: 4.3 mL
